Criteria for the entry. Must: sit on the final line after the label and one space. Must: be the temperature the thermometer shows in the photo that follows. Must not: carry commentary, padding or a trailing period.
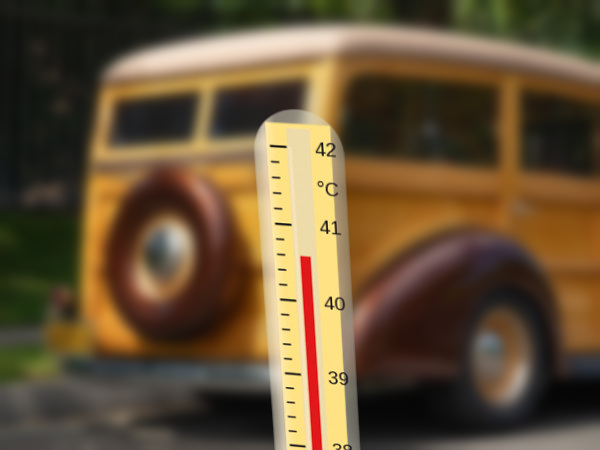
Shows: 40.6 °C
